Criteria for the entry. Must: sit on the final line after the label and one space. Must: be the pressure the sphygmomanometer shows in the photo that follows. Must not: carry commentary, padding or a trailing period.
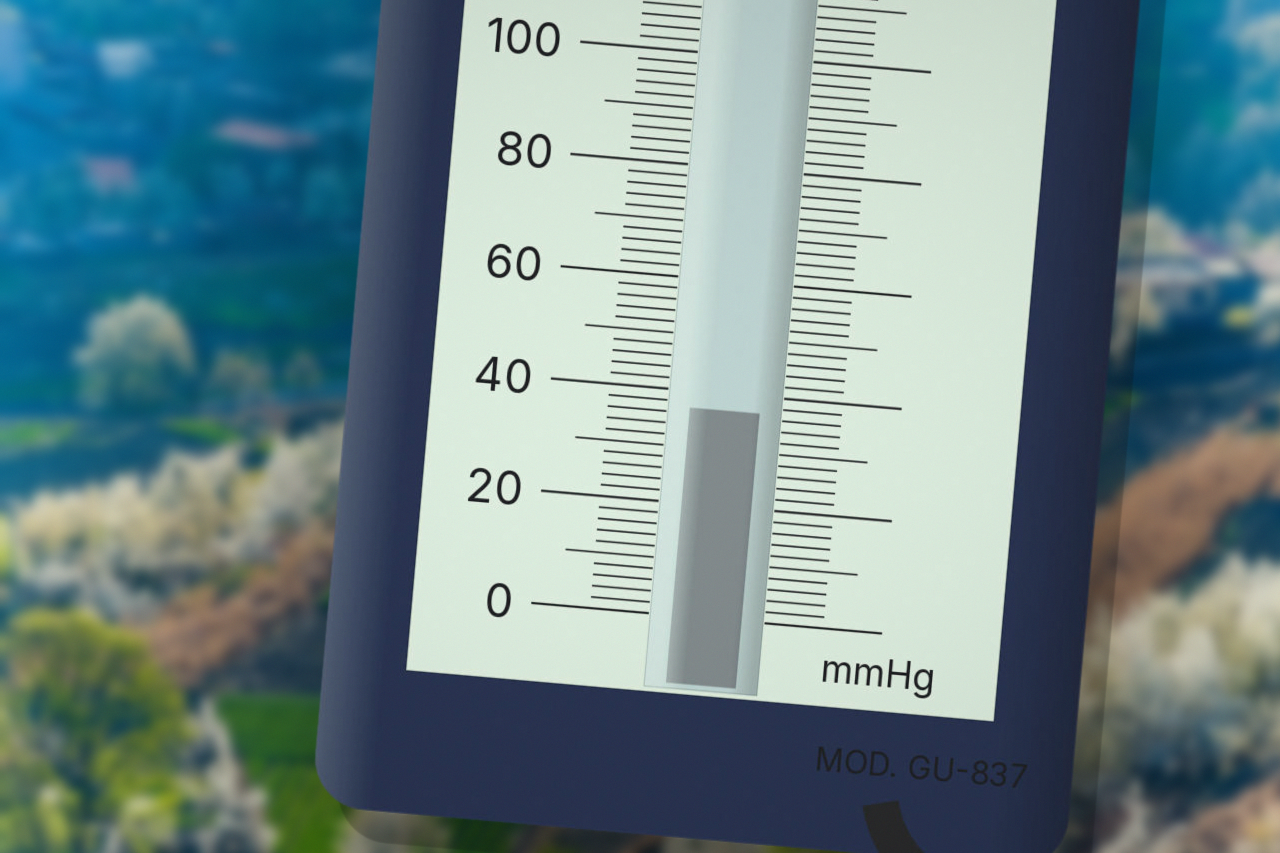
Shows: 37 mmHg
